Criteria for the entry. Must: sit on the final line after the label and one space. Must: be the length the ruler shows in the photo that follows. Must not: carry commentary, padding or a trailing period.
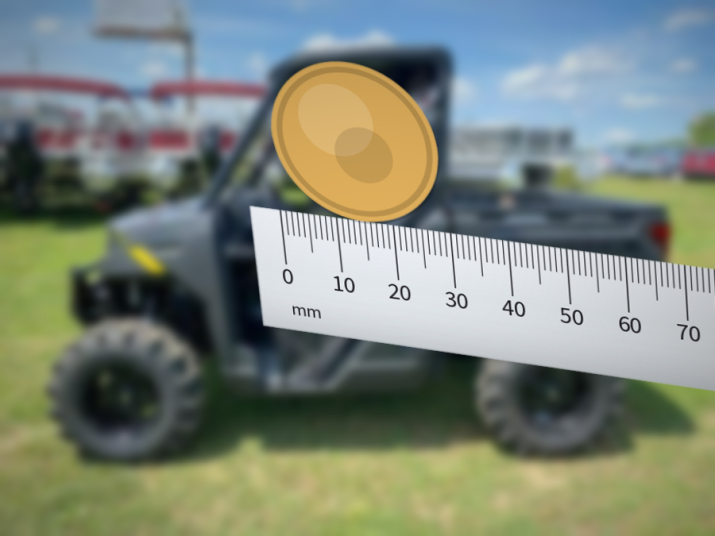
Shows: 29 mm
